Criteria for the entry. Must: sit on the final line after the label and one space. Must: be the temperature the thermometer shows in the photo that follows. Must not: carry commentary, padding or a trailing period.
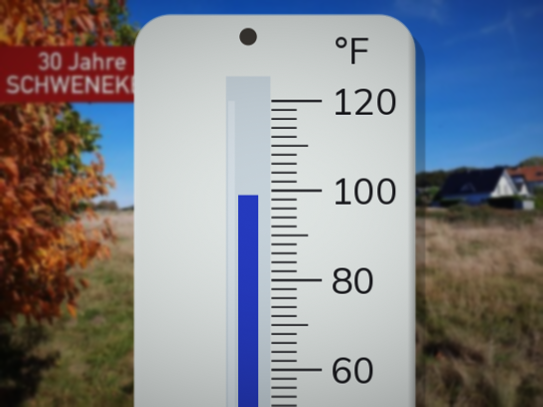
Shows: 99 °F
